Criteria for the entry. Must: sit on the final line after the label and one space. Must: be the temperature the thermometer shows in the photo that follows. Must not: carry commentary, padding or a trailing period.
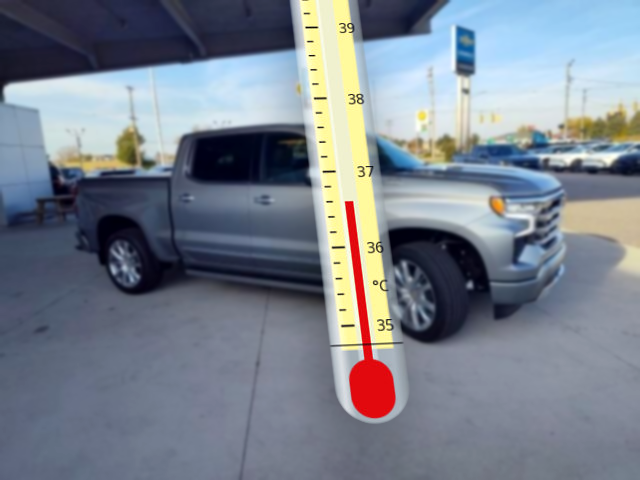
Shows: 36.6 °C
